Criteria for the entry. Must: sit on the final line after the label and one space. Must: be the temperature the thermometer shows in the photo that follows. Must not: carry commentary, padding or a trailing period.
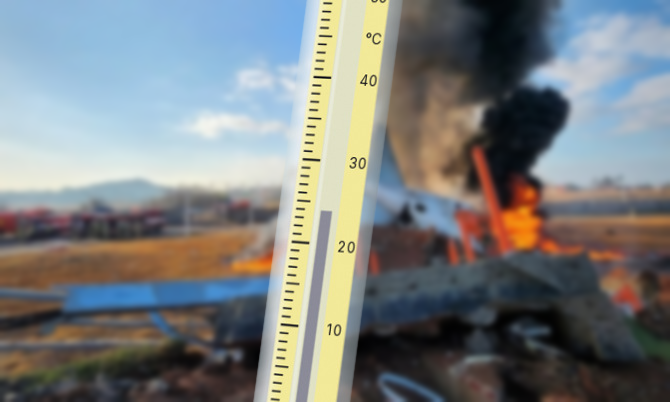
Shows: 24 °C
